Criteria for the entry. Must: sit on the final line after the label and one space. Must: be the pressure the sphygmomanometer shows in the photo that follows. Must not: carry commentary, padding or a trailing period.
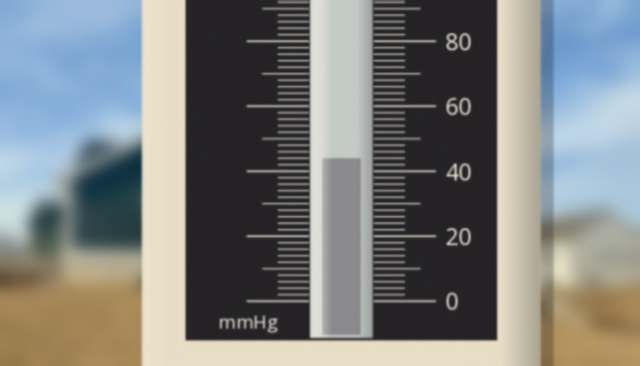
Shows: 44 mmHg
